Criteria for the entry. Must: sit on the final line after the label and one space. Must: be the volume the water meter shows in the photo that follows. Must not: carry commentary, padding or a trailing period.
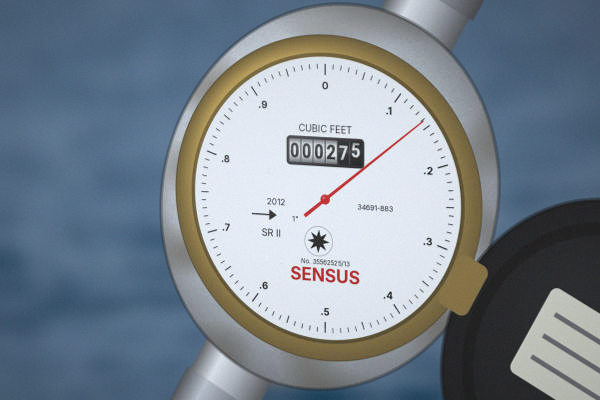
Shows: 275.14 ft³
